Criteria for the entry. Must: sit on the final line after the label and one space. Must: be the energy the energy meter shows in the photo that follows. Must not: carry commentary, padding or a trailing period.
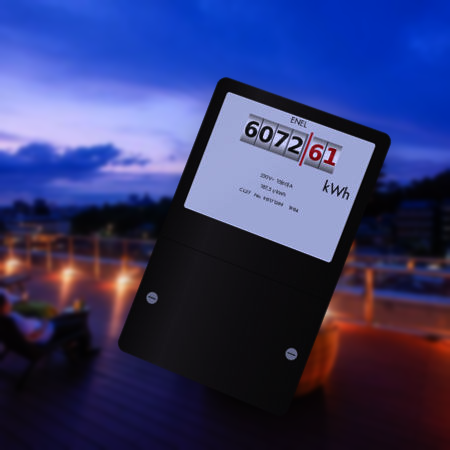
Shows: 6072.61 kWh
